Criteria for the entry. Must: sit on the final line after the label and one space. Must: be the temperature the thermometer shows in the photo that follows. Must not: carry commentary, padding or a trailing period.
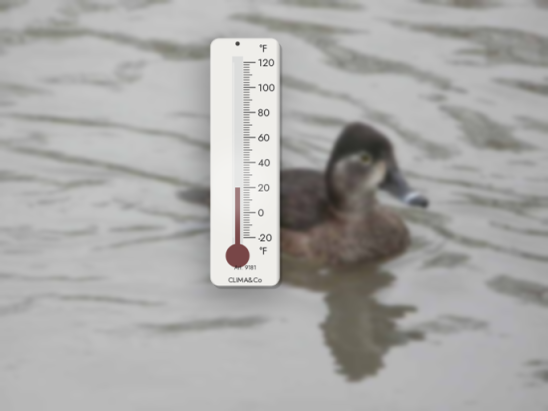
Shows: 20 °F
